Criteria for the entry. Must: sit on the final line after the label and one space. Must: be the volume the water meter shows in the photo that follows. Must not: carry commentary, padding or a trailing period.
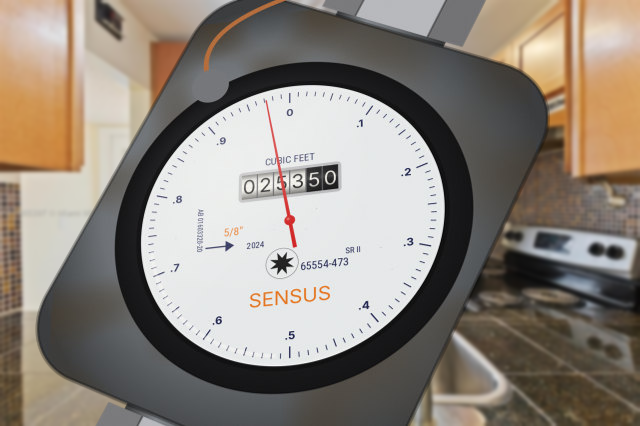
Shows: 25349.97 ft³
